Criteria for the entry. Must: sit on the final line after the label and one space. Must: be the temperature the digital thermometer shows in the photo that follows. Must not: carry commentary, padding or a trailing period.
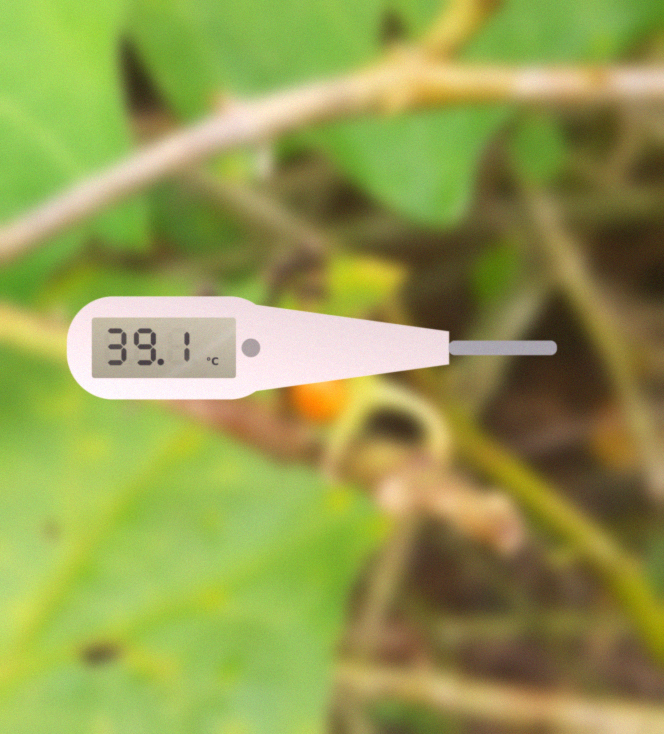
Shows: 39.1 °C
